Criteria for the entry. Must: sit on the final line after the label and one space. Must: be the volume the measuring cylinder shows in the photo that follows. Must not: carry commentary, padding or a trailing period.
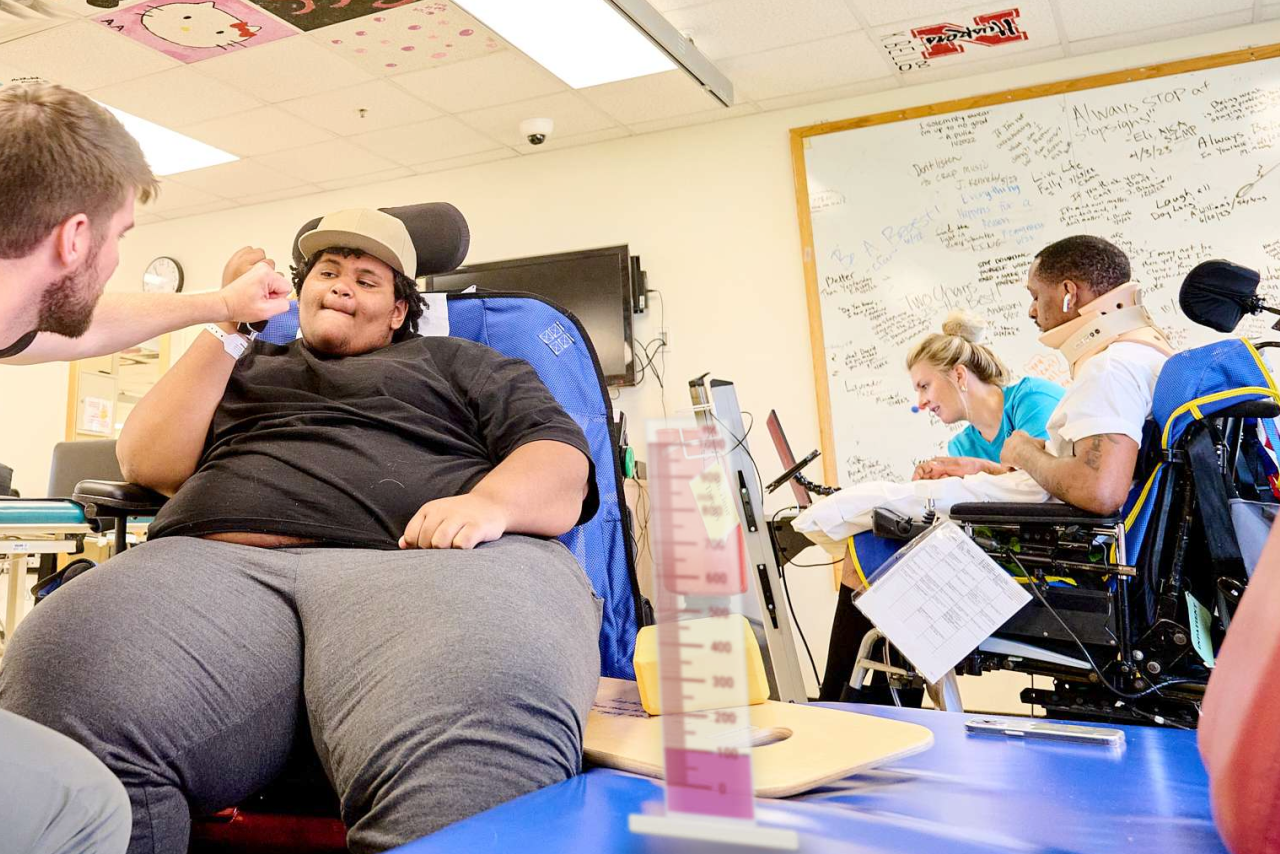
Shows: 100 mL
